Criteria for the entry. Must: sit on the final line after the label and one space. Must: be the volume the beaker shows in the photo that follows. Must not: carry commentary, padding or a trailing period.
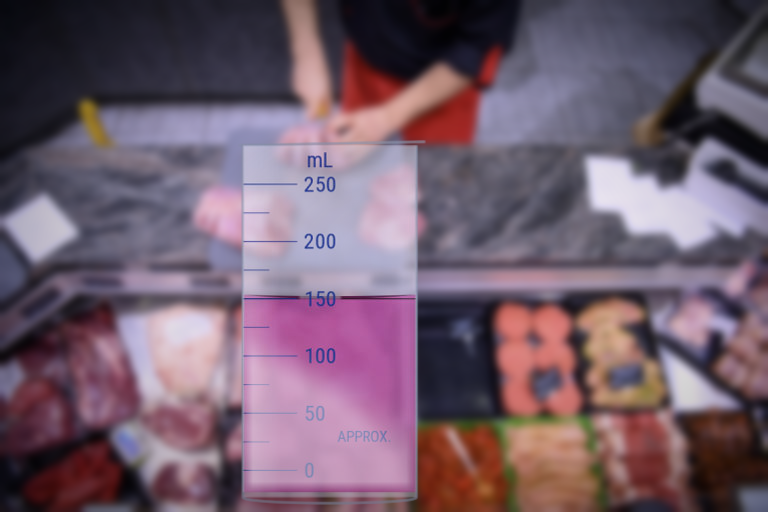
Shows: 150 mL
